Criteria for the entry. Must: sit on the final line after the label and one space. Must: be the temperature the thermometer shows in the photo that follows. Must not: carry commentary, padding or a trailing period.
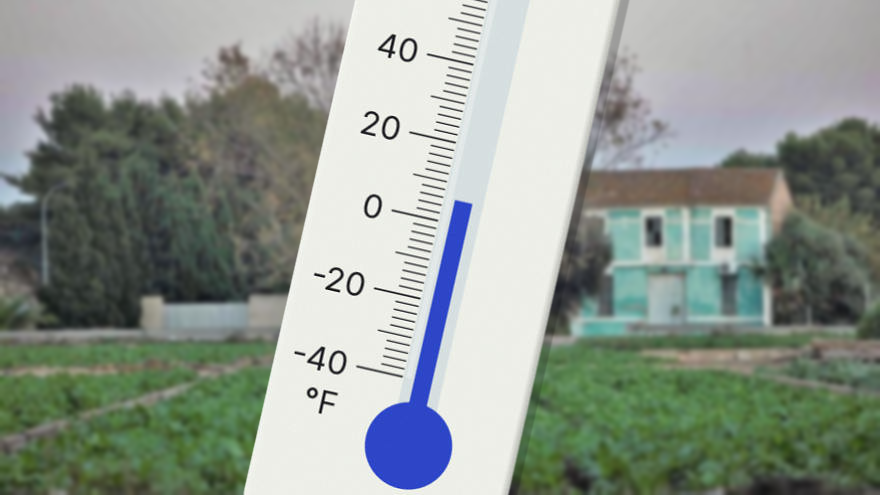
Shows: 6 °F
